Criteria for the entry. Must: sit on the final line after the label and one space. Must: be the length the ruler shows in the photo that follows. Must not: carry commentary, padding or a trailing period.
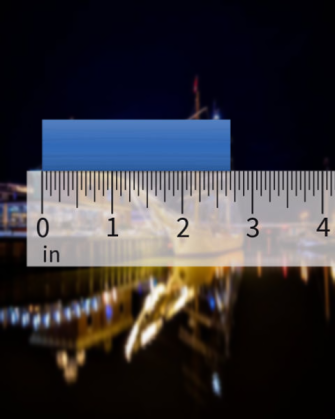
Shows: 2.6875 in
